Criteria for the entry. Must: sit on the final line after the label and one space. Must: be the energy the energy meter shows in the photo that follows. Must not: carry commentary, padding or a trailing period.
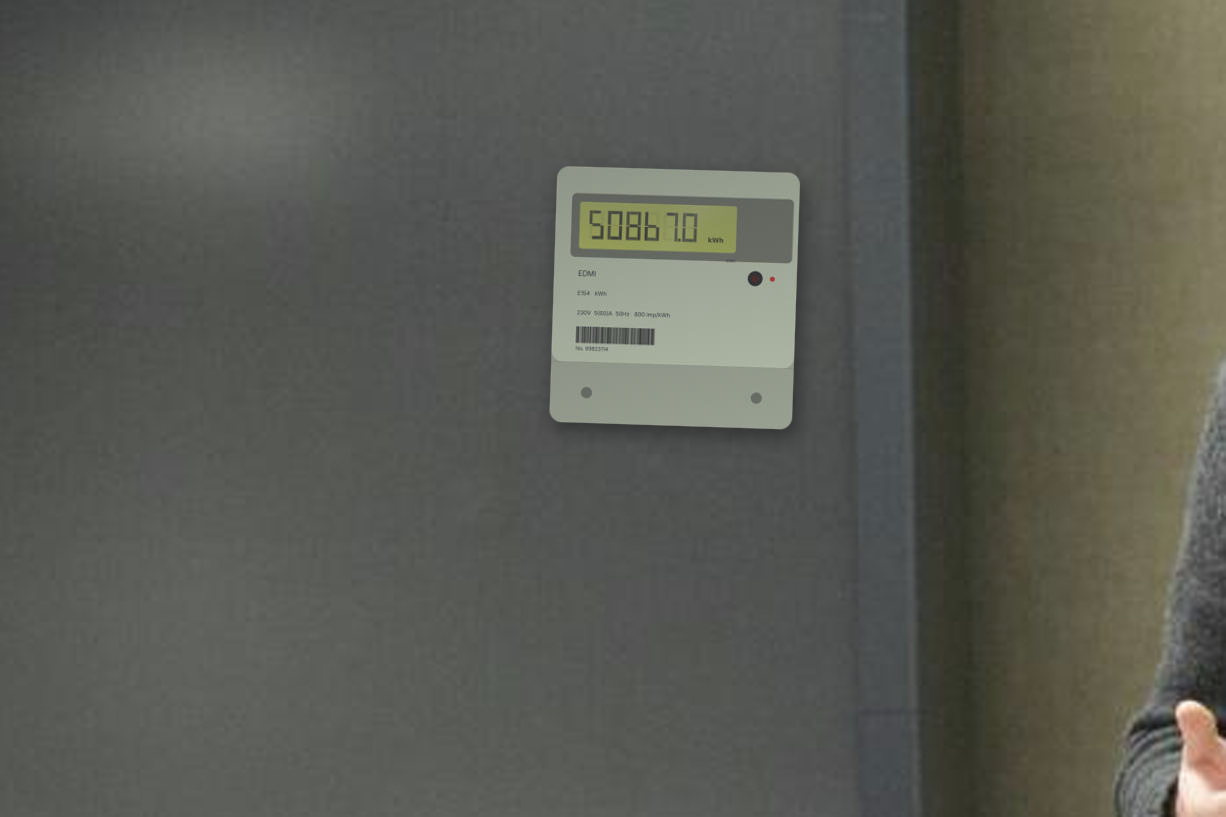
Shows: 50867.0 kWh
